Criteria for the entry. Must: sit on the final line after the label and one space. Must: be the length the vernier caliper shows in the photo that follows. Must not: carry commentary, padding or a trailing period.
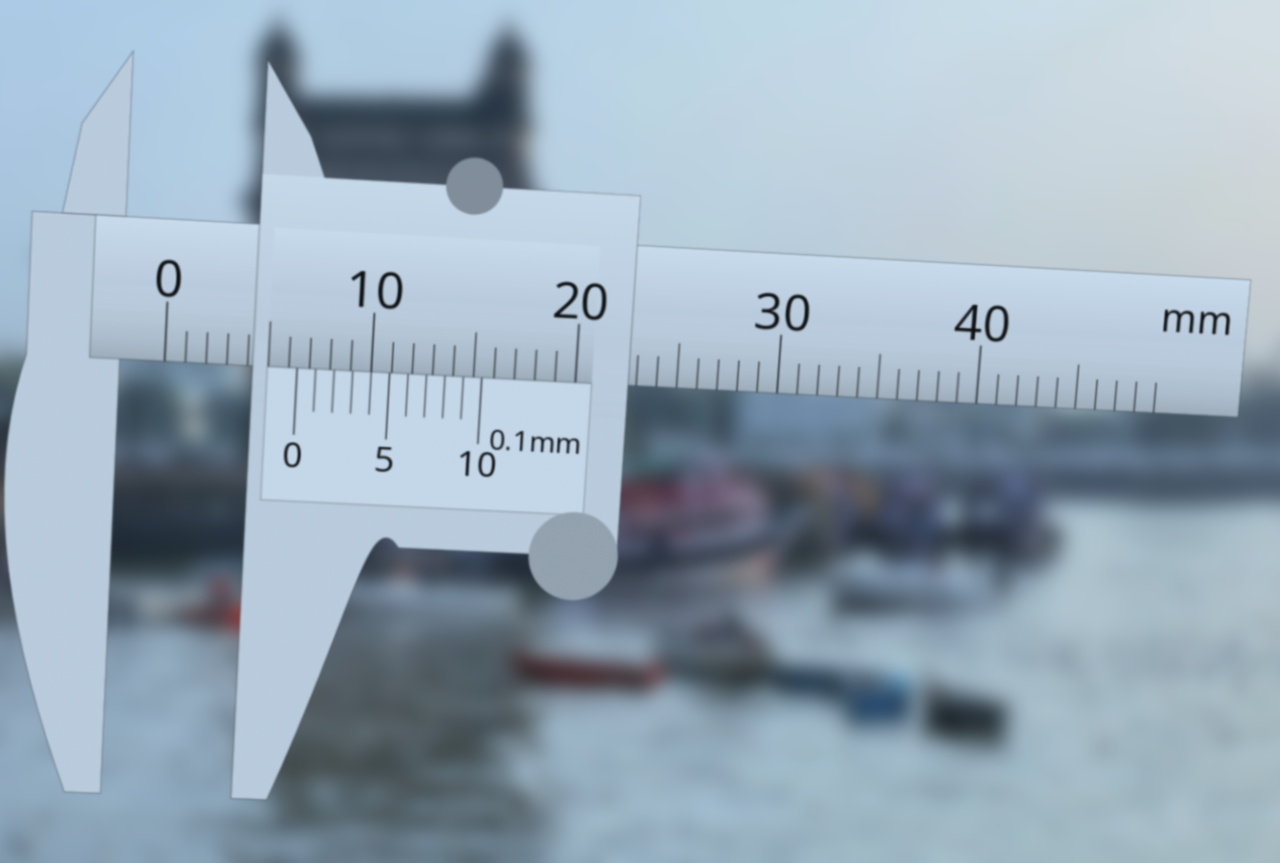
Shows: 6.4 mm
